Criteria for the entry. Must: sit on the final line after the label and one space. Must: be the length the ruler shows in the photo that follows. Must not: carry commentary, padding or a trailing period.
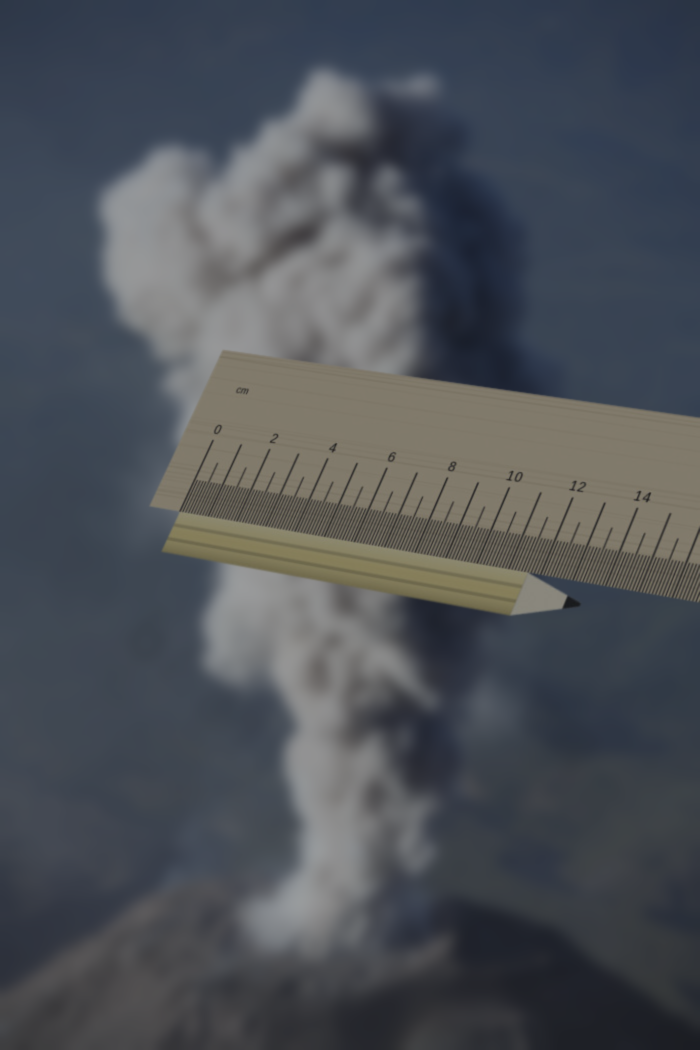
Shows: 13.5 cm
